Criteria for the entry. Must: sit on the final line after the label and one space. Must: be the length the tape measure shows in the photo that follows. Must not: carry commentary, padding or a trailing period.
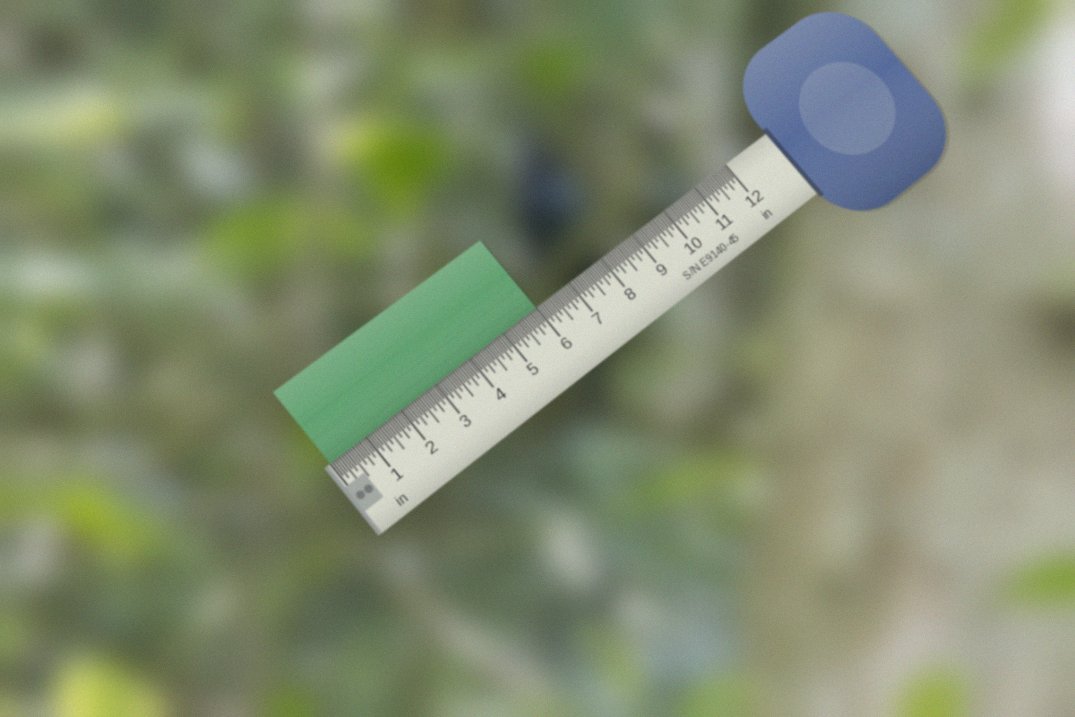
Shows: 6 in
